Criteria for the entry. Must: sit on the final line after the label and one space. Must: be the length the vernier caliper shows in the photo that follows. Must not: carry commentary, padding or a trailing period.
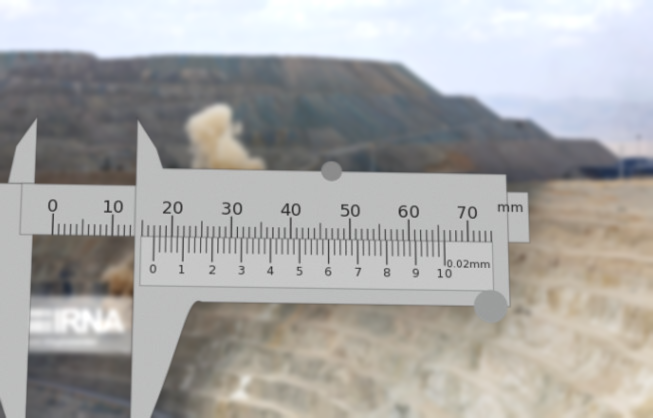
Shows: 17.0 mm
